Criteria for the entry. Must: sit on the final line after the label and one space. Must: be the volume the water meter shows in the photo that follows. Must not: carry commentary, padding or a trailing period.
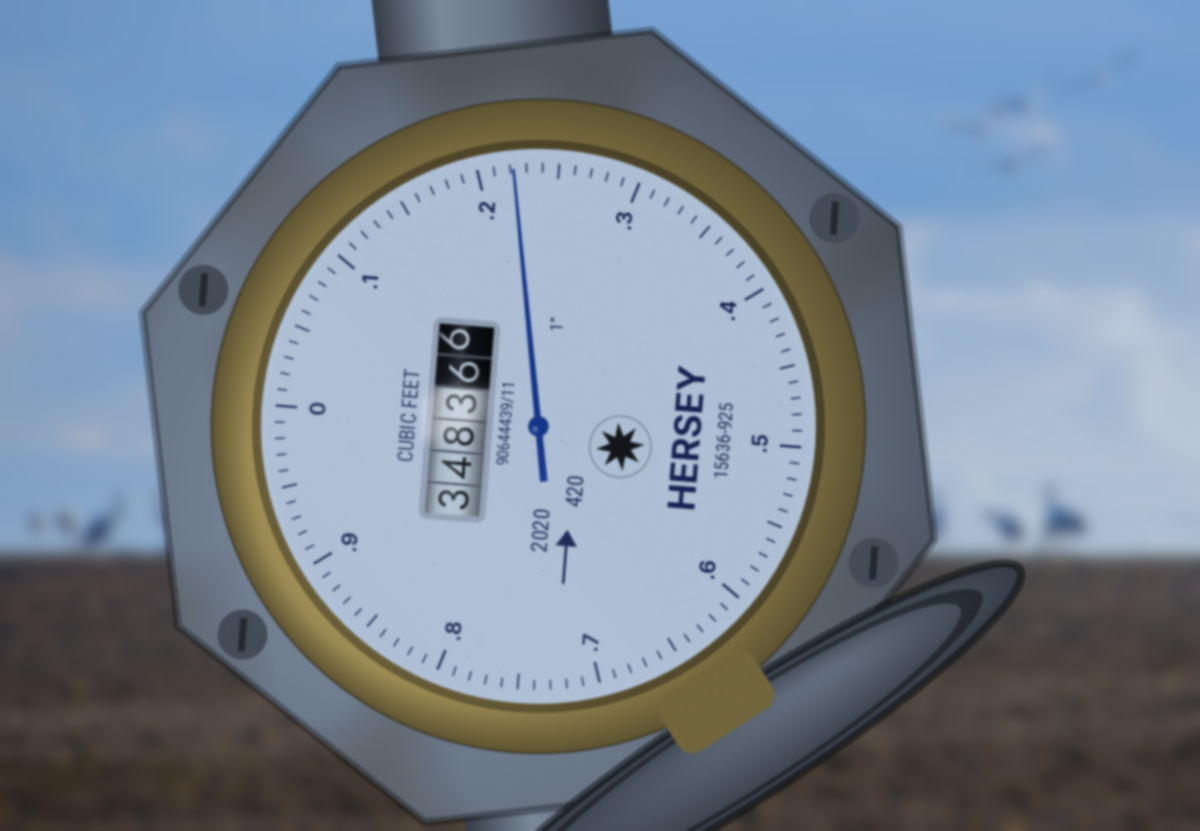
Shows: 348366.22 ft³
